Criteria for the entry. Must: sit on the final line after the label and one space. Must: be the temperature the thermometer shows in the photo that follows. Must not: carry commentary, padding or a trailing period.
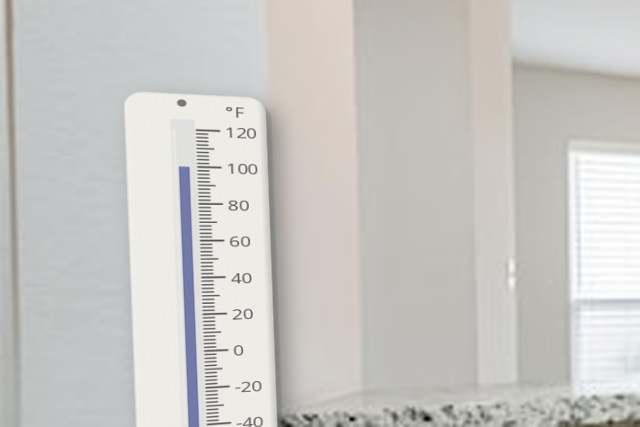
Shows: 100 °F
